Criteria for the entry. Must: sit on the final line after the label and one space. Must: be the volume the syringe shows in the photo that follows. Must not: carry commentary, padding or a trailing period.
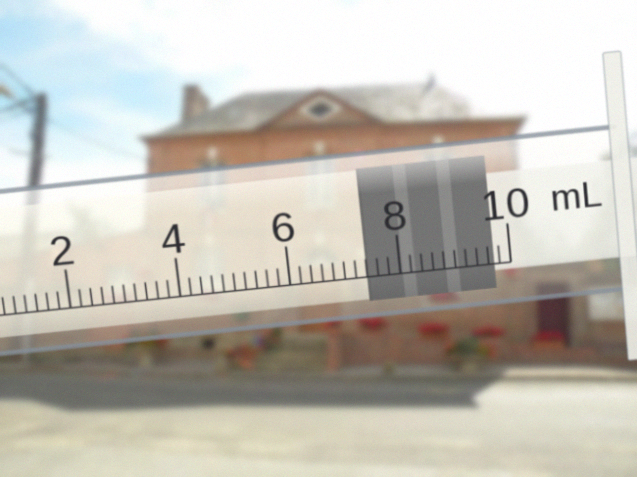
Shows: 7.4 mL
